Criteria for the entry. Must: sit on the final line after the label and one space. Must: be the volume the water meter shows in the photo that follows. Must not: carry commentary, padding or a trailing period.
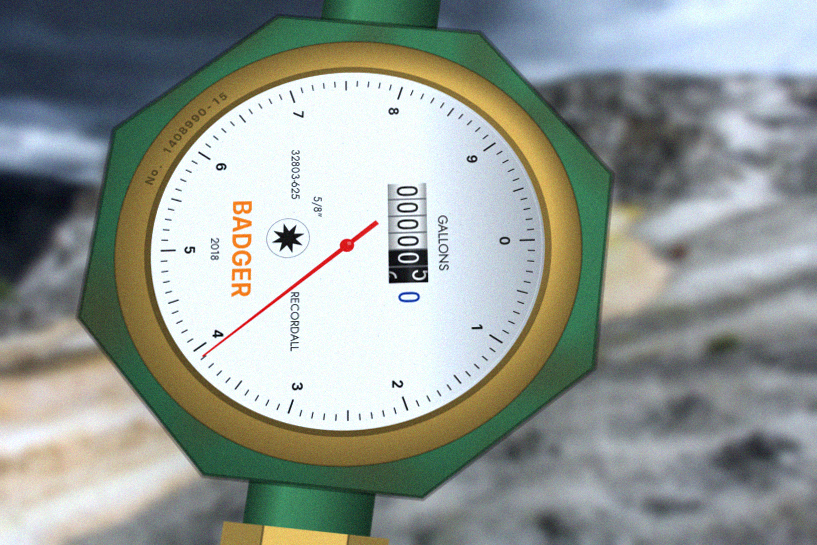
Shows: 53.9 gal
